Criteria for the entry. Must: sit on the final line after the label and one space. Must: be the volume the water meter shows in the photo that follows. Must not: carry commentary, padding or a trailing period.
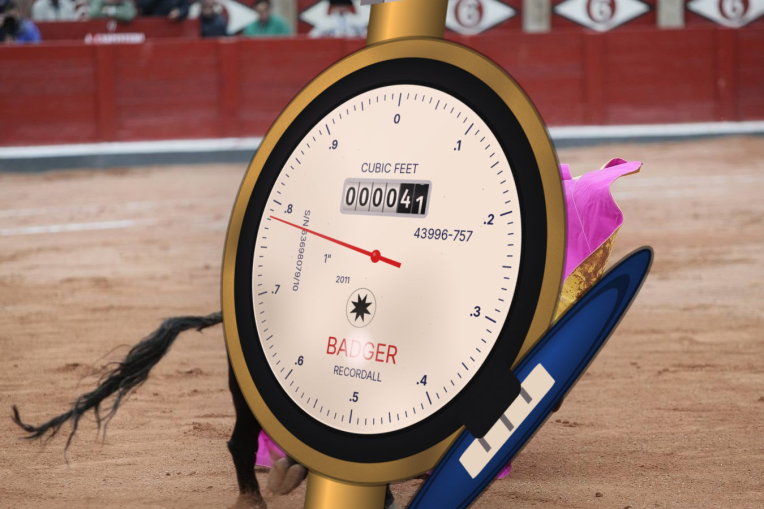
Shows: 40.78 ft³
